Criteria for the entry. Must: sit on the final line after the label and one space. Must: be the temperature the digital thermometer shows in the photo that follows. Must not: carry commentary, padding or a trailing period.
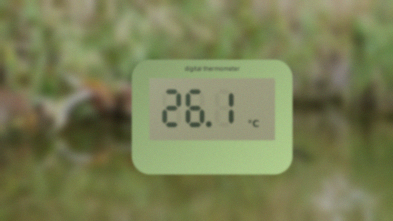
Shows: 26.1 °C
